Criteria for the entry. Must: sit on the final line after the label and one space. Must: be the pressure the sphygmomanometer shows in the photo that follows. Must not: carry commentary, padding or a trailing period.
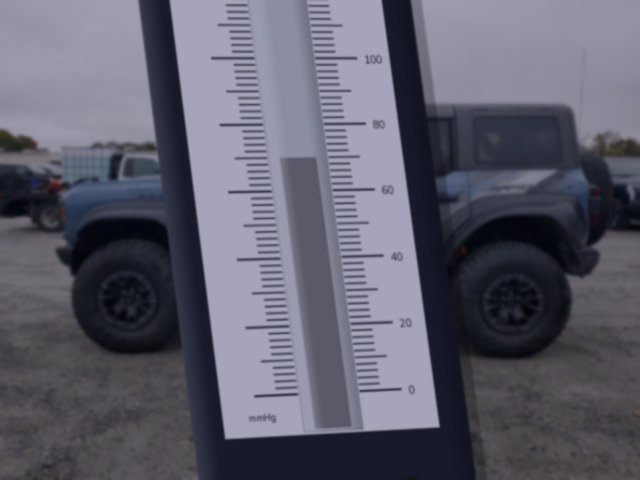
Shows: 70 mmHg
